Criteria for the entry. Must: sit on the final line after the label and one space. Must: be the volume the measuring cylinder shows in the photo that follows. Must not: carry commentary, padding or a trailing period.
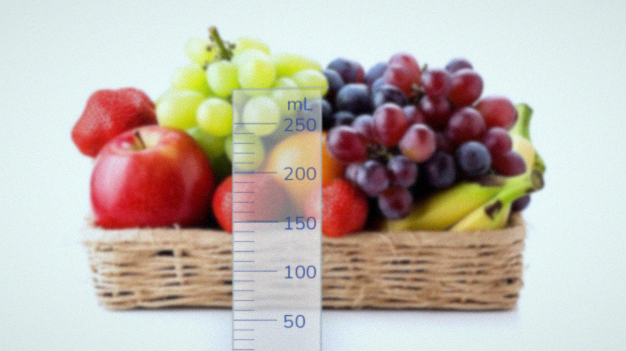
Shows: 150 mL
